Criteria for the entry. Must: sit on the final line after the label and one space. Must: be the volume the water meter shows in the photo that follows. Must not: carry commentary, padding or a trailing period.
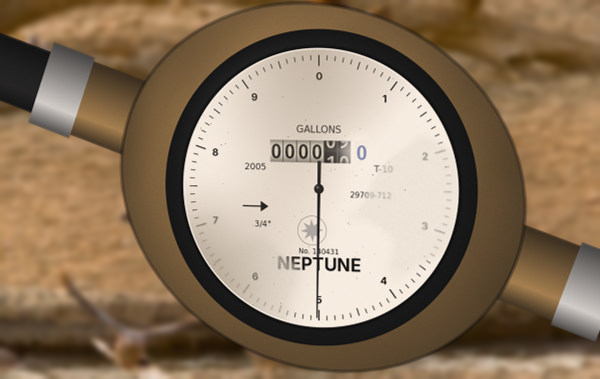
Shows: 95.0 gal
